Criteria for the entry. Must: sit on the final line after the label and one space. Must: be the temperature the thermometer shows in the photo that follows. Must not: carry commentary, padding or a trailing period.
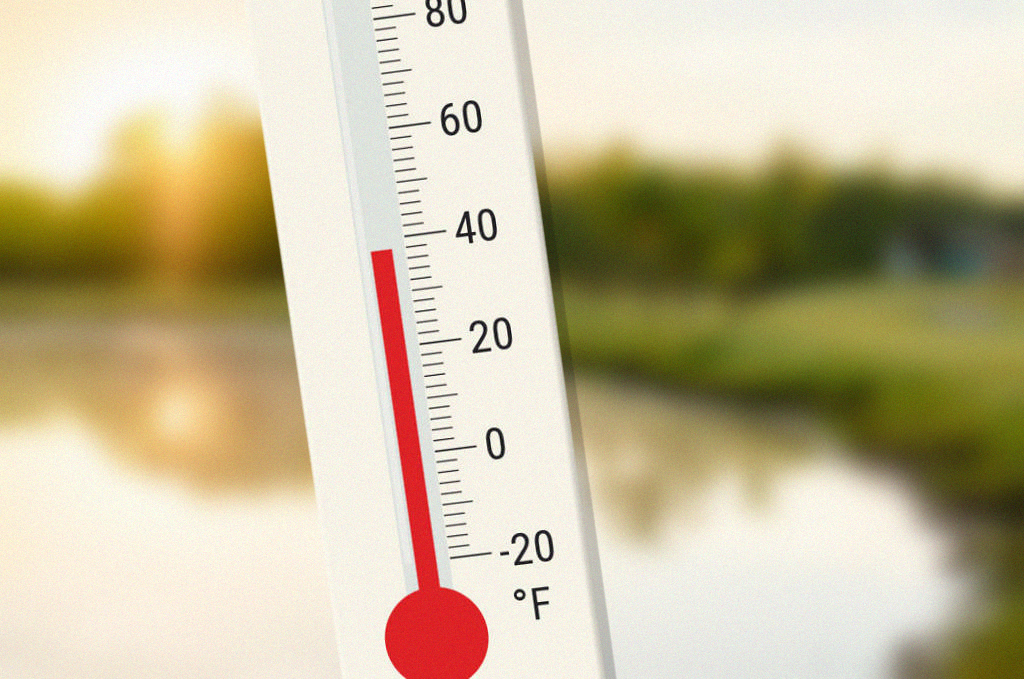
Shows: 38 °F
